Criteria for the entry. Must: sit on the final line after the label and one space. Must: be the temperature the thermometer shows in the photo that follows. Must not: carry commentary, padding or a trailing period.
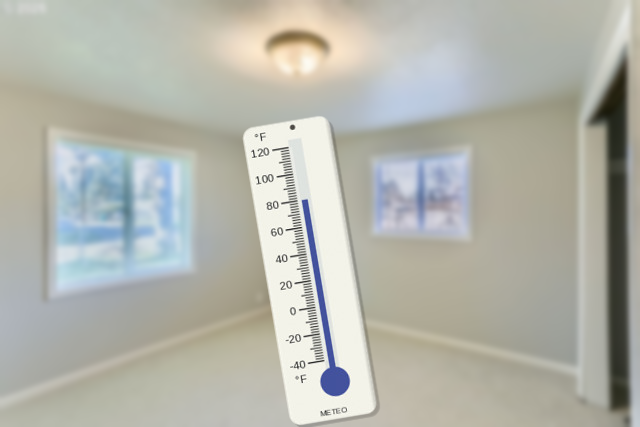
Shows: 80 °F
